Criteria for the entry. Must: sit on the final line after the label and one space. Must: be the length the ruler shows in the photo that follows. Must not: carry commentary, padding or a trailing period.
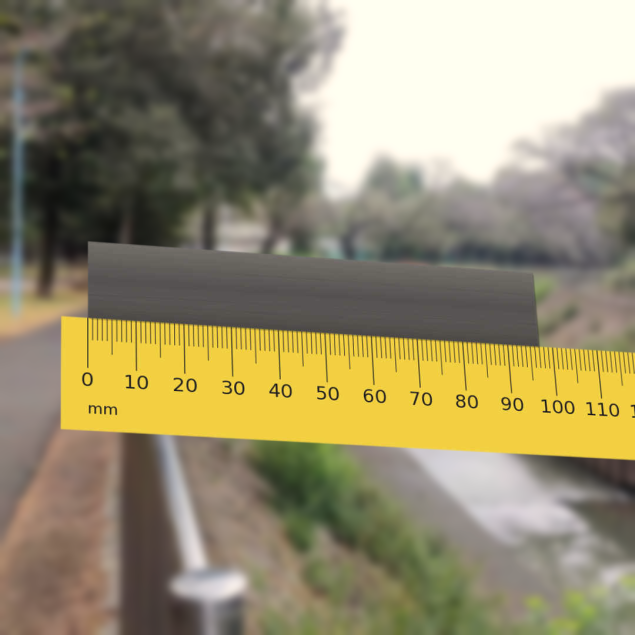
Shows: 97 mm
